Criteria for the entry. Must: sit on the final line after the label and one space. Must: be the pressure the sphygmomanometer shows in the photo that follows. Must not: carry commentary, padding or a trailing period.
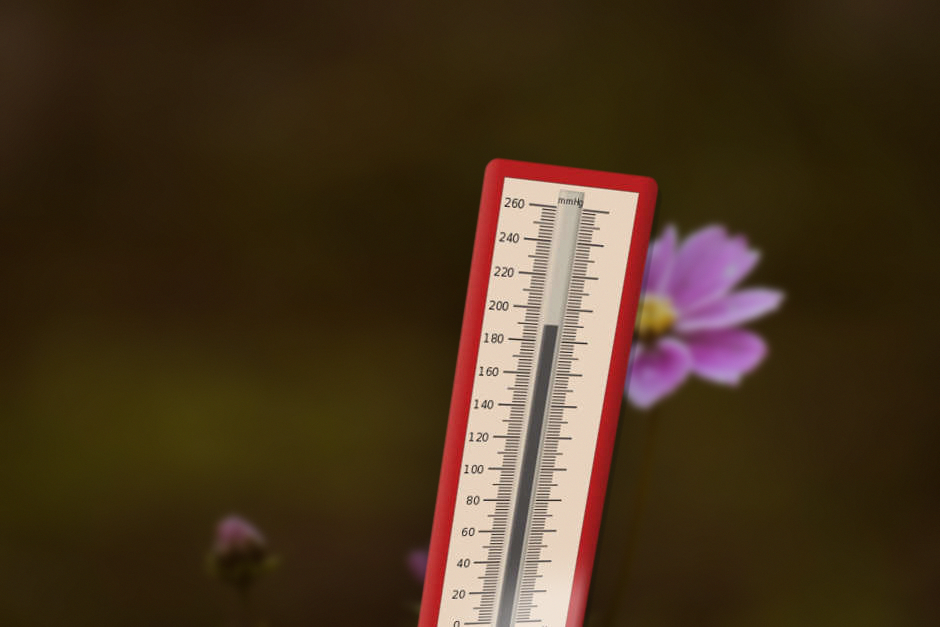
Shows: 190 mmHg
